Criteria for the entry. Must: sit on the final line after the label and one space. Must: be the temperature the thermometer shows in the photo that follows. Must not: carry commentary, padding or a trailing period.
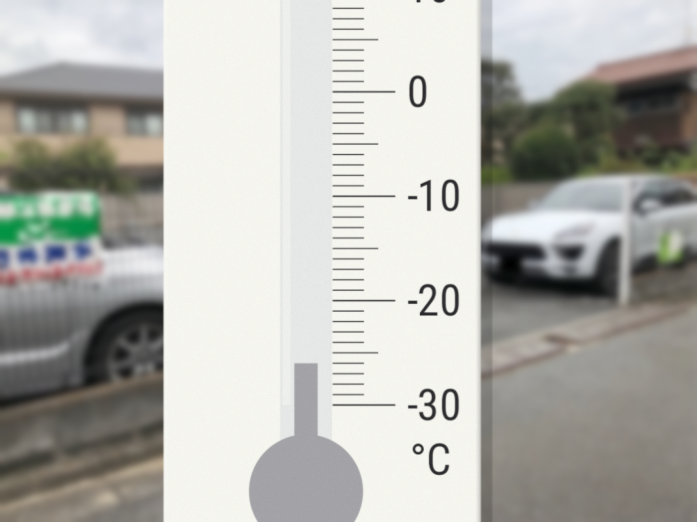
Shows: -26 °C
